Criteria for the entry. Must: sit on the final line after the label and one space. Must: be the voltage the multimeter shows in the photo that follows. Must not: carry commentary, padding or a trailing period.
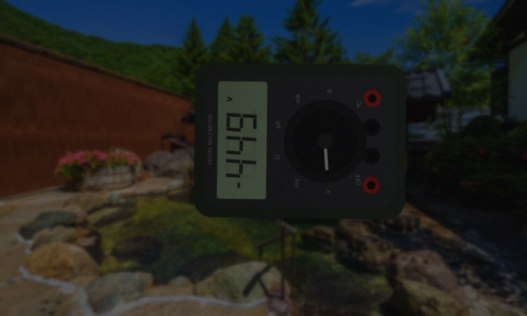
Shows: -449 V
